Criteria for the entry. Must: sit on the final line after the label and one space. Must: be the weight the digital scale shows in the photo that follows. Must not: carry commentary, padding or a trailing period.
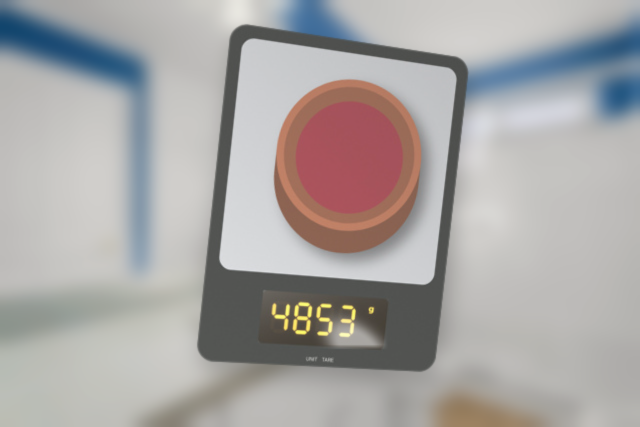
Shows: 4853 g
